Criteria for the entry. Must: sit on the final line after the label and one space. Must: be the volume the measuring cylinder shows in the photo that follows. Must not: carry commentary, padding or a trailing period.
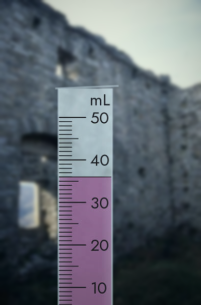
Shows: 36 mL
